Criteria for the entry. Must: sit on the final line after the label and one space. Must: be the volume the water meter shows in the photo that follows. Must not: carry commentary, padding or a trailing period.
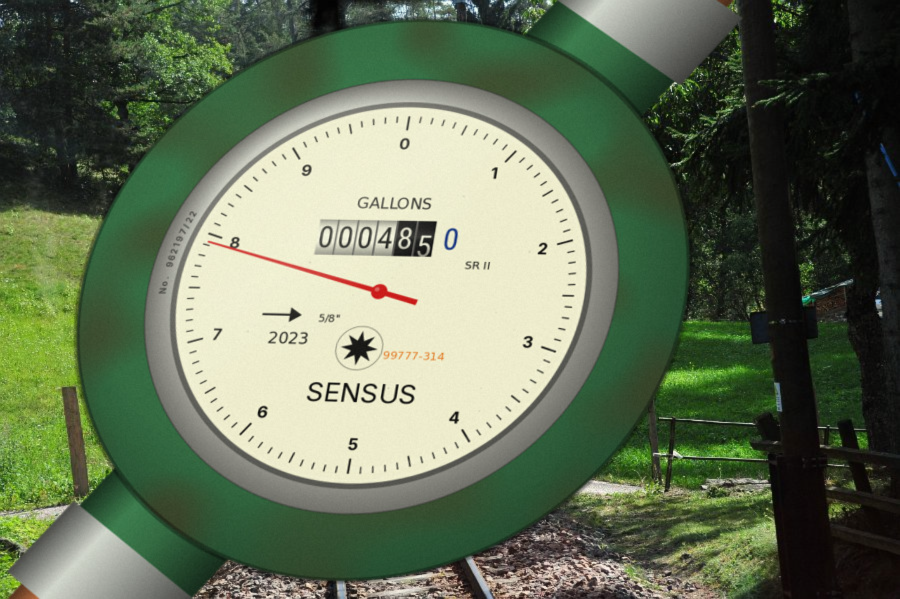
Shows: 4847.9 gal
